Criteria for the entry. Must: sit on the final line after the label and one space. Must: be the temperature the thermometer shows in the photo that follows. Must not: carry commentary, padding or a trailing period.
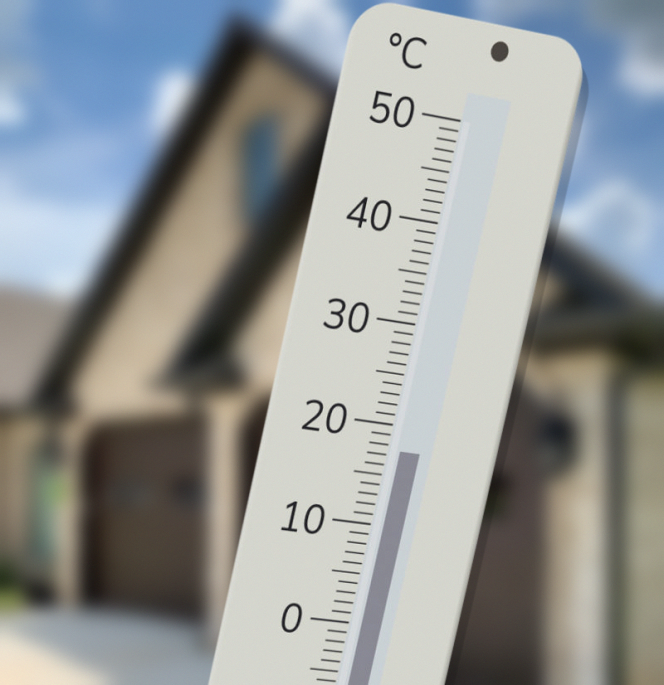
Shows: 17.5 °C
